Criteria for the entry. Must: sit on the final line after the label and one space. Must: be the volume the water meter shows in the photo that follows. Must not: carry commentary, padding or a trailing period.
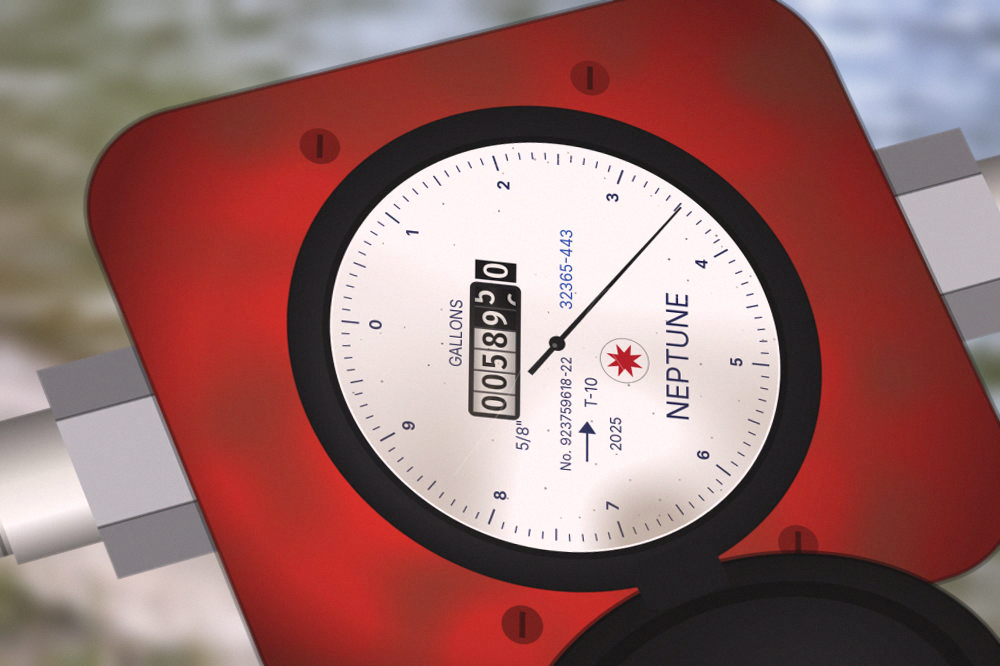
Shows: 58953.5 gal
